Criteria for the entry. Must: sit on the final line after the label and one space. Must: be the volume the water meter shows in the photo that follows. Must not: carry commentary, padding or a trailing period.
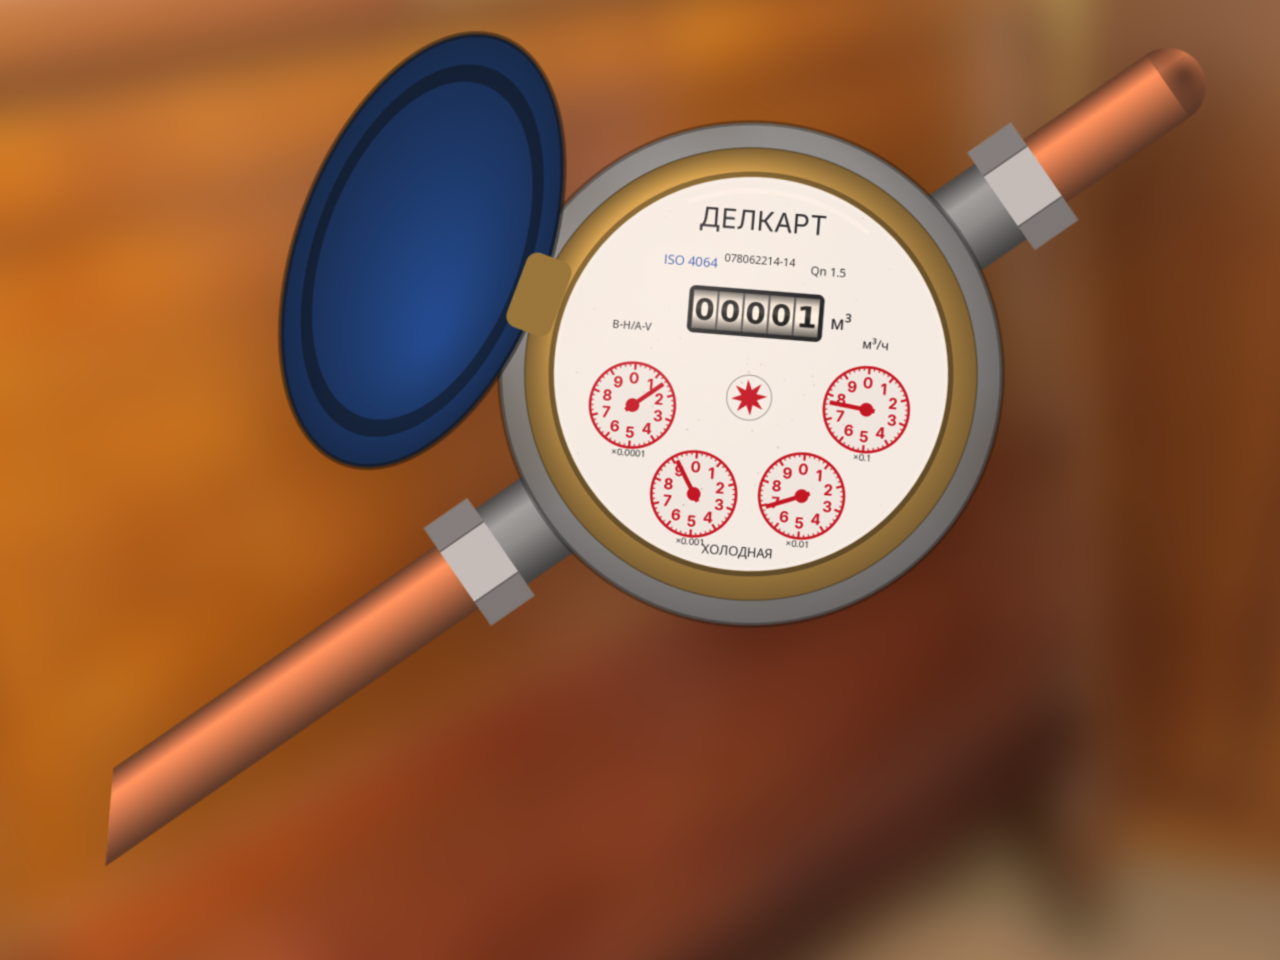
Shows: 1.7691 m³
